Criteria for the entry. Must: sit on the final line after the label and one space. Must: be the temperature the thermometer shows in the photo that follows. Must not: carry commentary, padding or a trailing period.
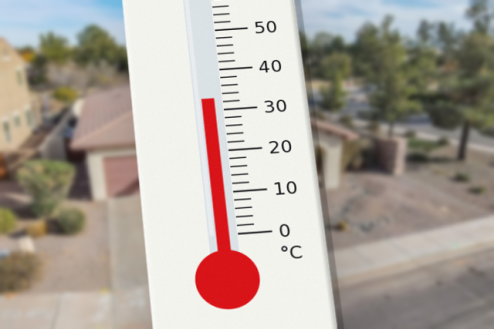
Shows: 33 °C
